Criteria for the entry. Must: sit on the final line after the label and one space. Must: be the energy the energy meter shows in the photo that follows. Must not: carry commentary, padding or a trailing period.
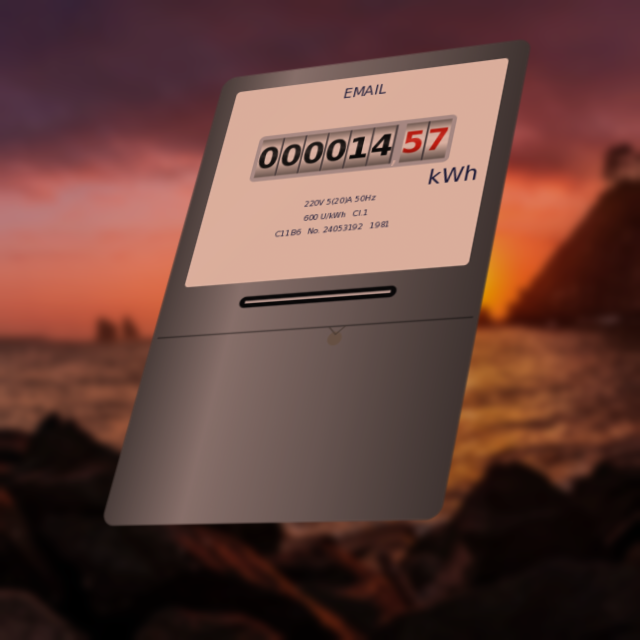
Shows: 14.57 kWh
